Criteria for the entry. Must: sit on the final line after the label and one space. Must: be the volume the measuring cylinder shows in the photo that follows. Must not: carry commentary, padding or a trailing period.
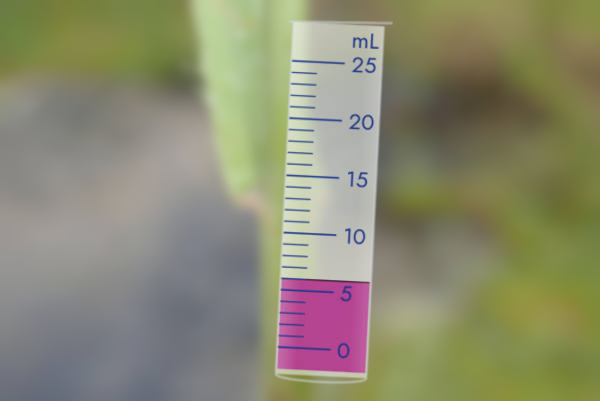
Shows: 6 mL
